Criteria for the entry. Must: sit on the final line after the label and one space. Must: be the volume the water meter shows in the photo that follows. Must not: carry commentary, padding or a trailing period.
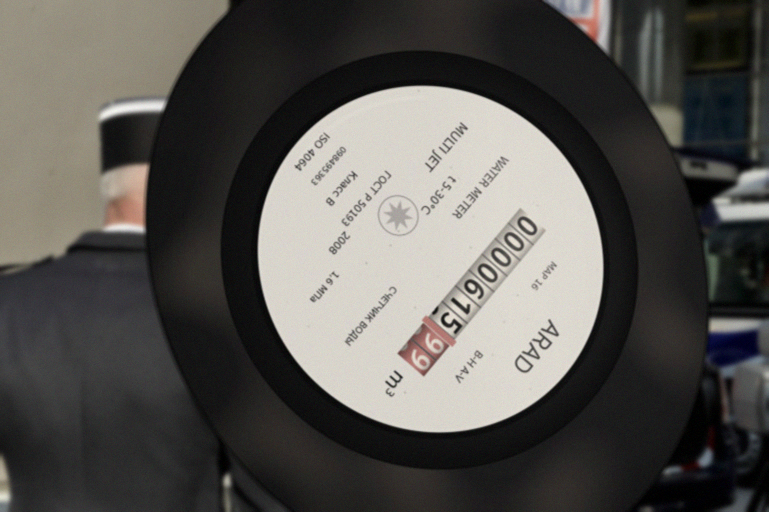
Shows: 615.99 m³
